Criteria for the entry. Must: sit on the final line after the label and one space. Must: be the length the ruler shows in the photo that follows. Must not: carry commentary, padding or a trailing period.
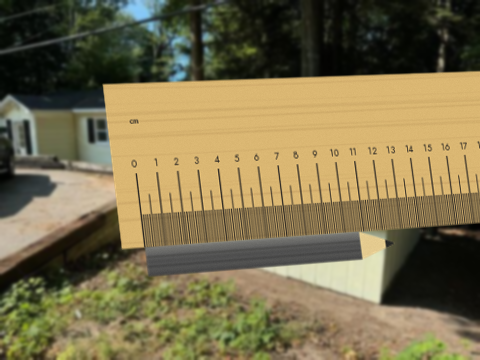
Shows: 12.5 cm
